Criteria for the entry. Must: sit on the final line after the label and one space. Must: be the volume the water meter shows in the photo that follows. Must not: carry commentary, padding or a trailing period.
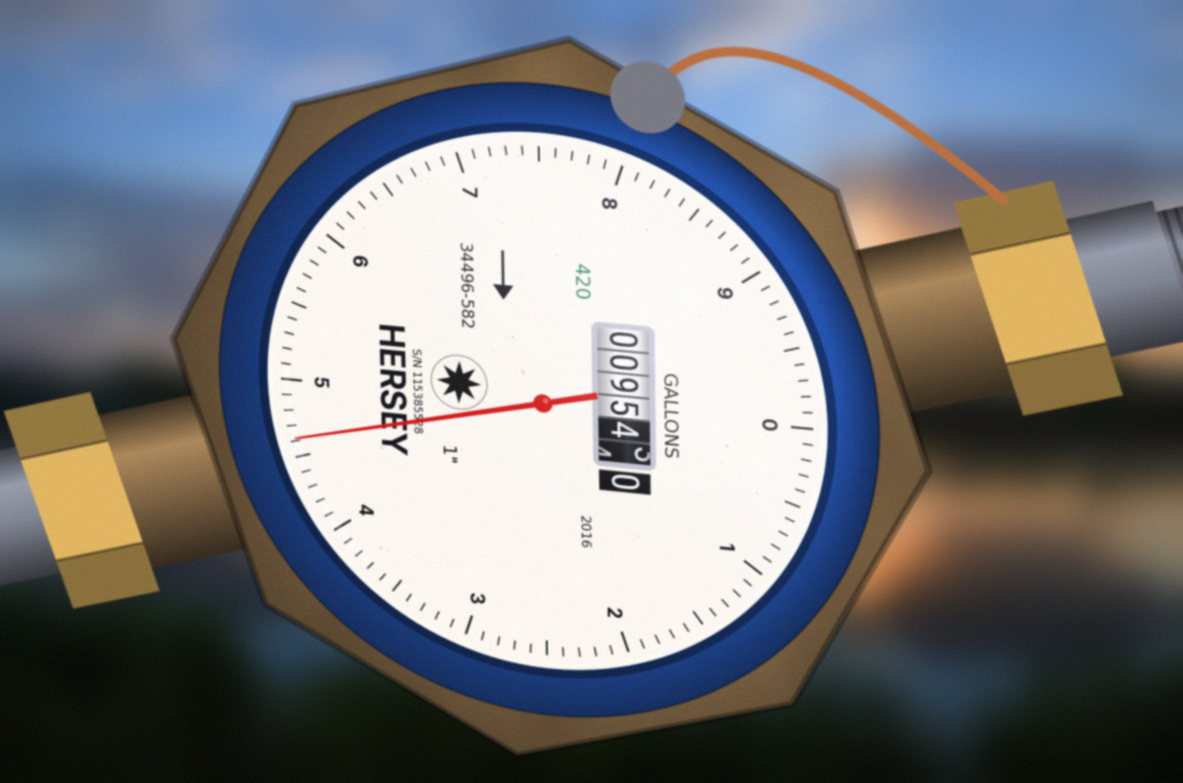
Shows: 95434.6 gal
